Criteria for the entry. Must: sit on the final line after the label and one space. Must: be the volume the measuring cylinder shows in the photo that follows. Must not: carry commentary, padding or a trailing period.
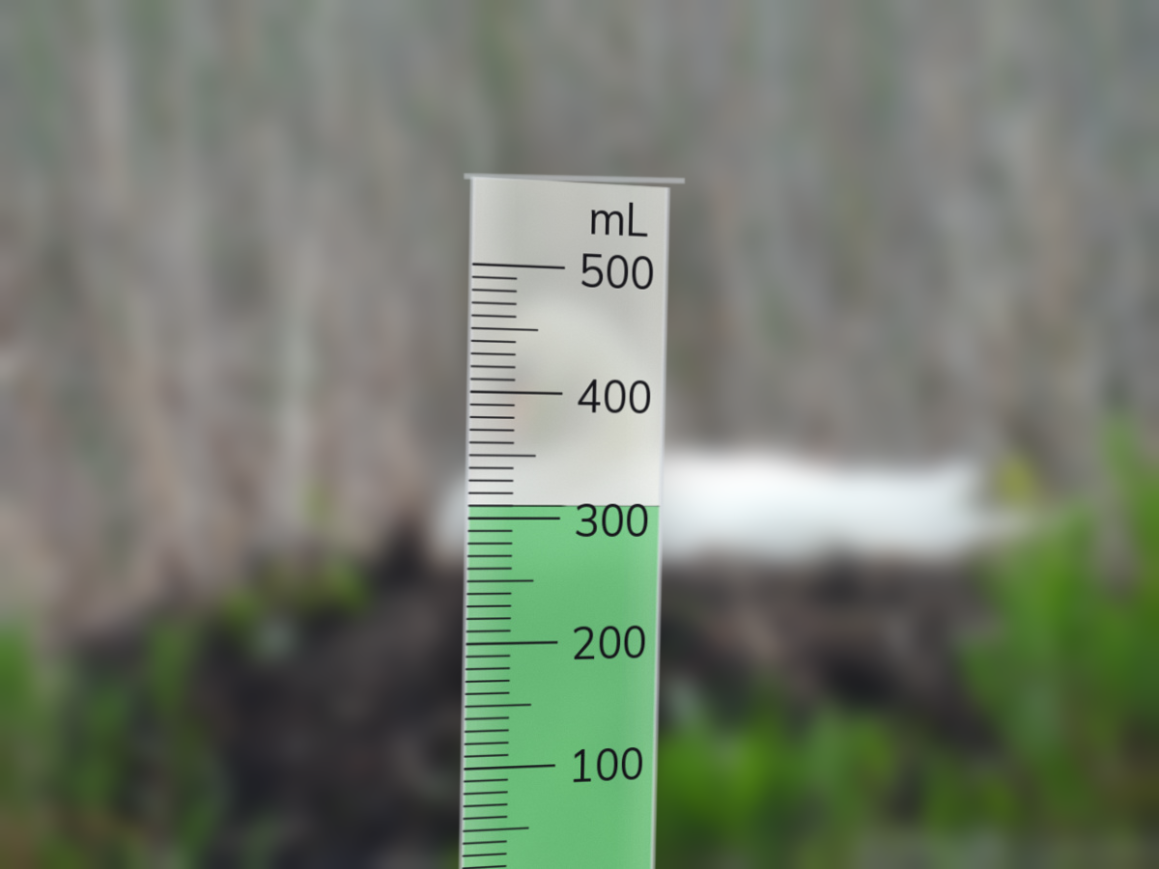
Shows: 310 mL
